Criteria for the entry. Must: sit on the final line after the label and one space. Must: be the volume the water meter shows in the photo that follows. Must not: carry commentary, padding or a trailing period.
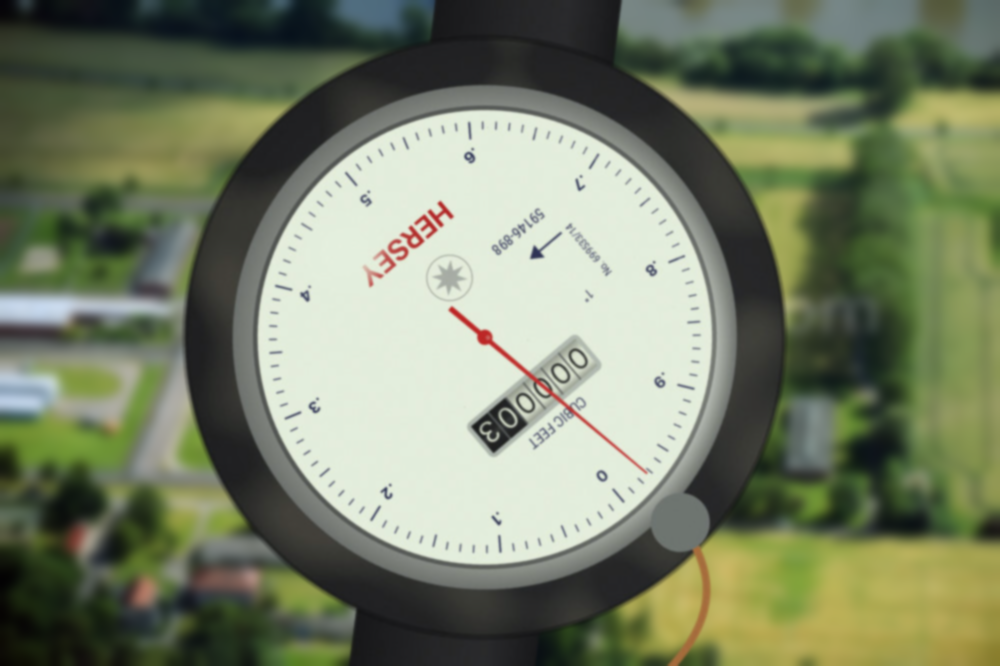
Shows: 2.97 ft³
